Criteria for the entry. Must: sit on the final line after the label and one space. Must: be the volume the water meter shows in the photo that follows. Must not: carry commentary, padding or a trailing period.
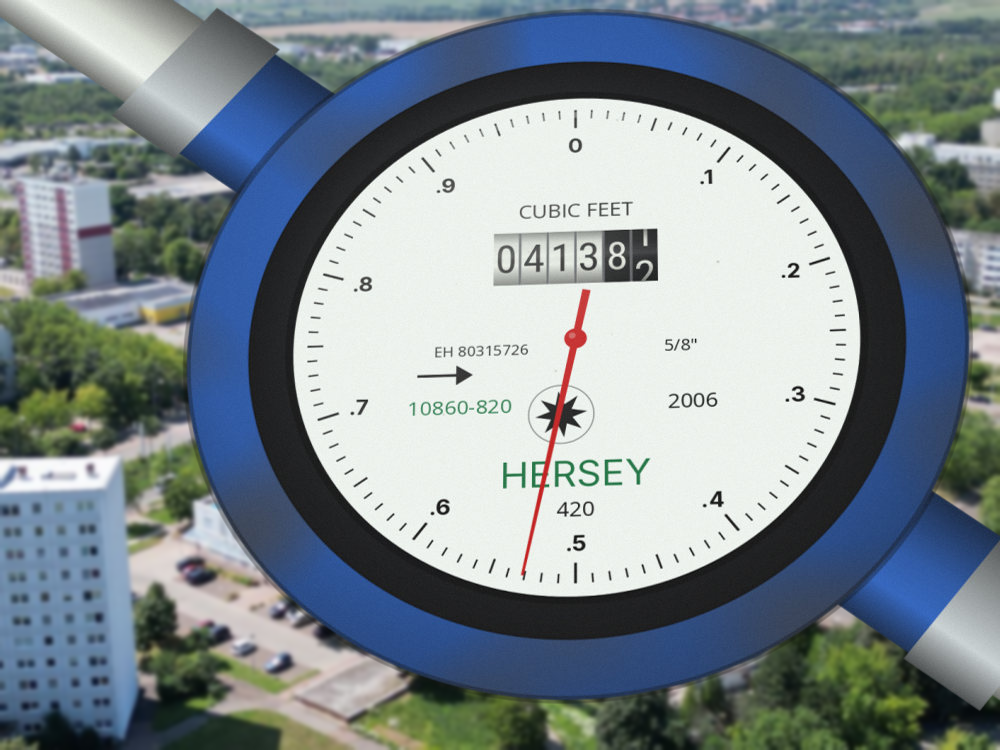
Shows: 41381.53 ft³
